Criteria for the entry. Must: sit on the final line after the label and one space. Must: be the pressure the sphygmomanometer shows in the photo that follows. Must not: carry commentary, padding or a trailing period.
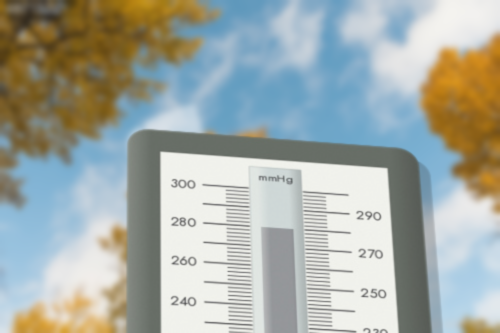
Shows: 280 mmHg
